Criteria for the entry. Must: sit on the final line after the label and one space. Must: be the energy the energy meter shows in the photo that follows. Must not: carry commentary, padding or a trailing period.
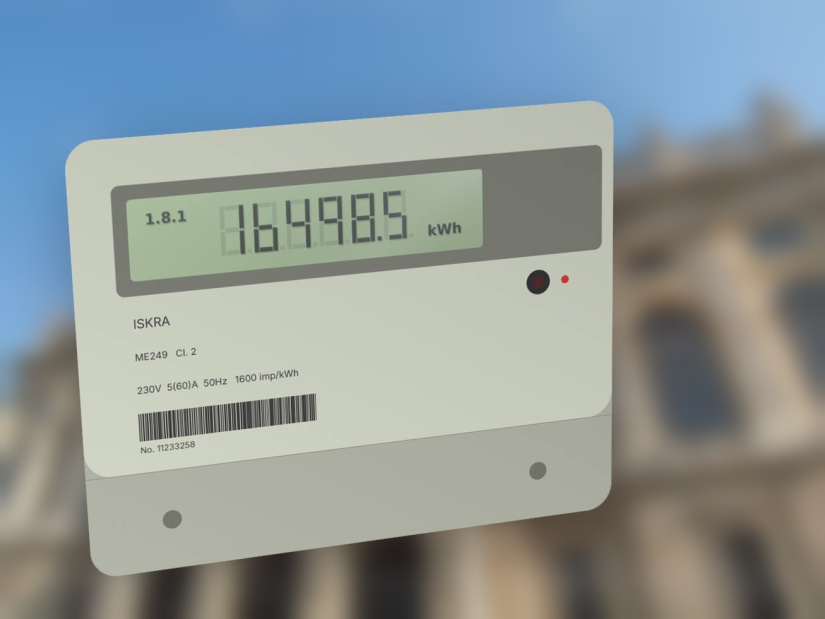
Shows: 16498.5 kWh
